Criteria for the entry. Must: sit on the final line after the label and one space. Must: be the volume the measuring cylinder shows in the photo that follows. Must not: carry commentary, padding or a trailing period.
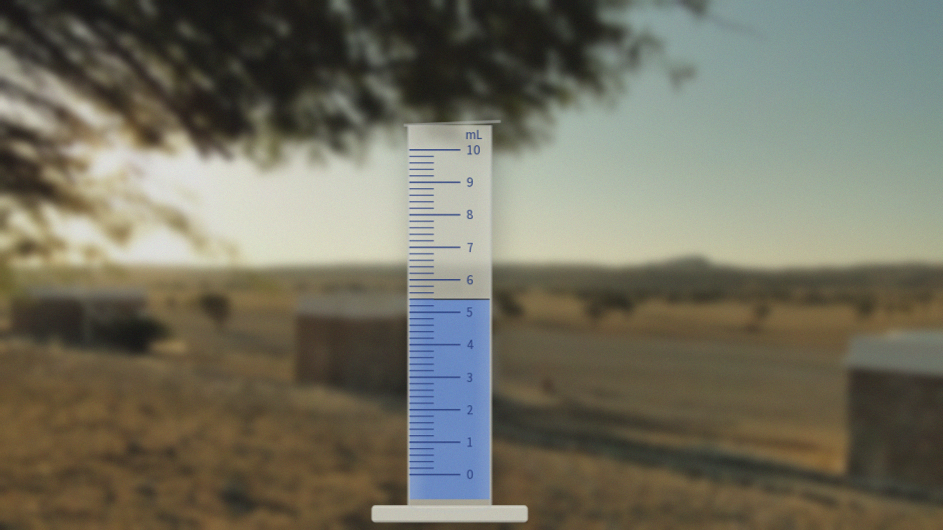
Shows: 5.4 mL
